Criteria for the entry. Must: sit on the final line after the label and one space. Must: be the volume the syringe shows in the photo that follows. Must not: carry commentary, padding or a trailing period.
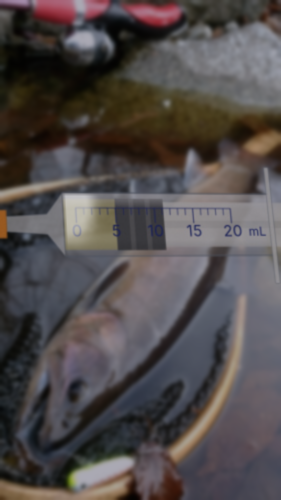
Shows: 5 mL
